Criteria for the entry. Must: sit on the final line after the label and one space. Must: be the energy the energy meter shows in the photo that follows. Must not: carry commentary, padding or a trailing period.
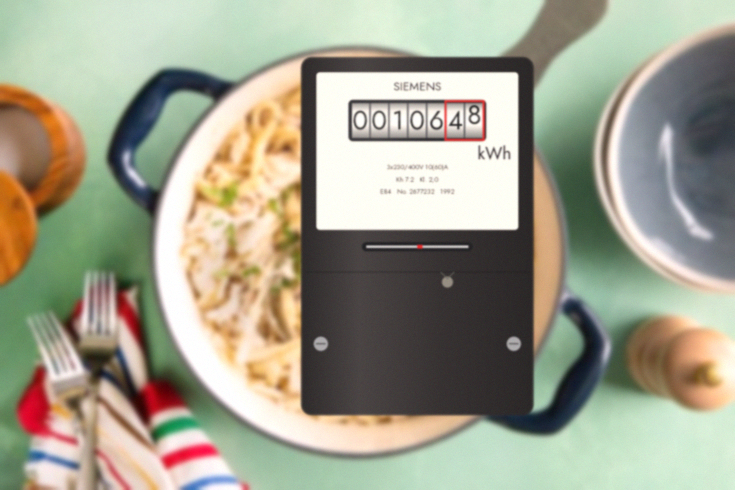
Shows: 106.48 kWh
